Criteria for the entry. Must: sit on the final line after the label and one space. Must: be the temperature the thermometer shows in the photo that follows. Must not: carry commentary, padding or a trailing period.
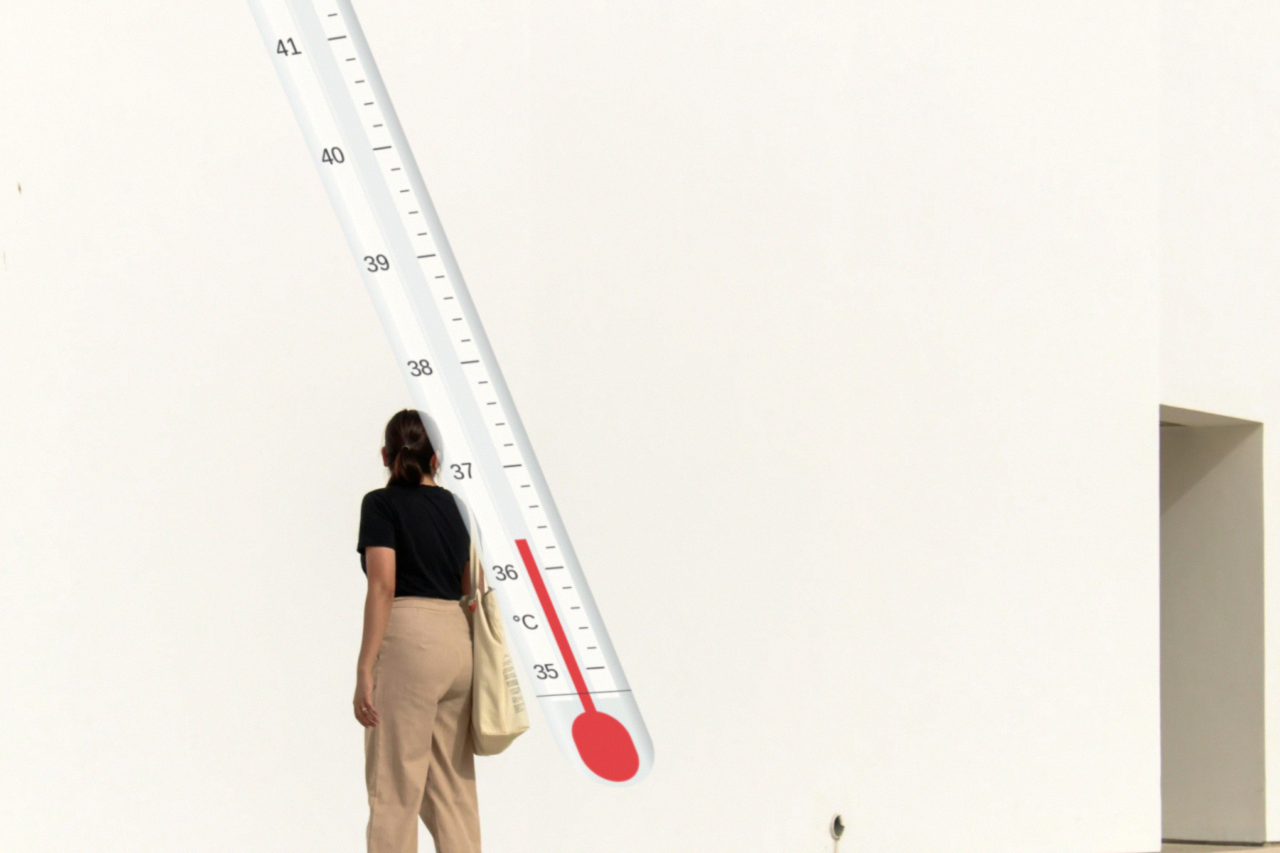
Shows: 36.3 °C
